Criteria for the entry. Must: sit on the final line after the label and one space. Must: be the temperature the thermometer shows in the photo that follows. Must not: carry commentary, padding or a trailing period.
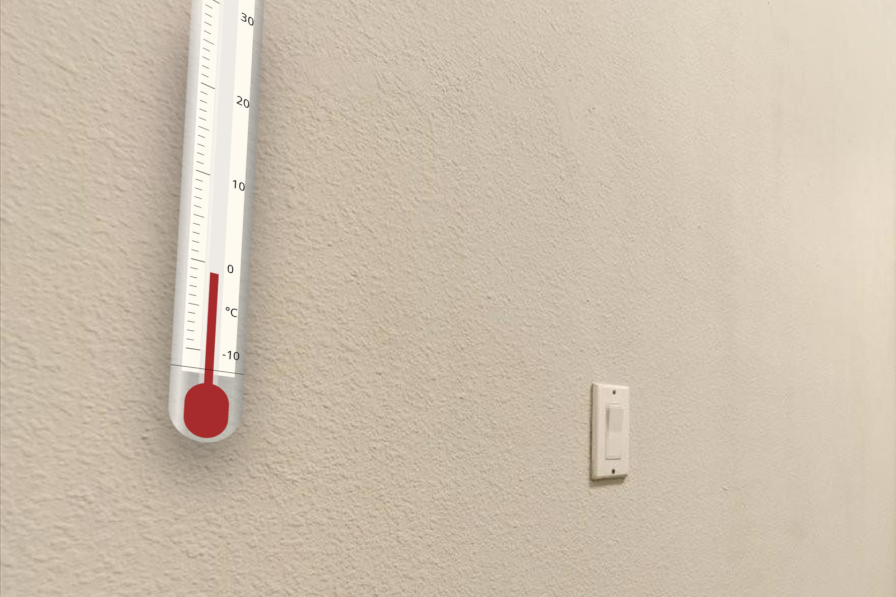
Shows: -1 °C
